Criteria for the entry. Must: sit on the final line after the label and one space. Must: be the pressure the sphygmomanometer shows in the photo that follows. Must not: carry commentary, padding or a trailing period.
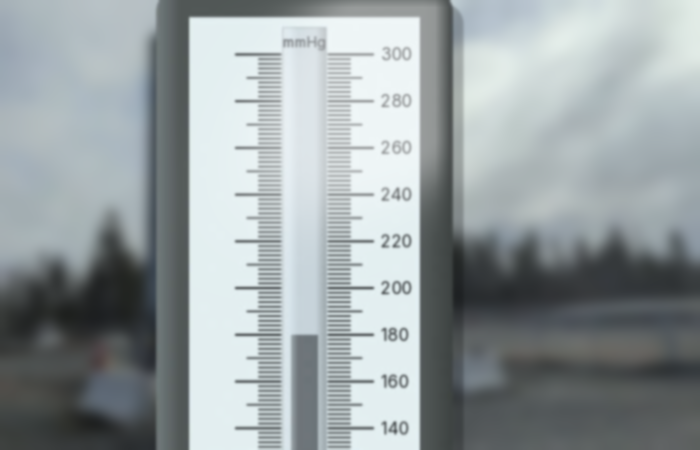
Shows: 180 mmHg
